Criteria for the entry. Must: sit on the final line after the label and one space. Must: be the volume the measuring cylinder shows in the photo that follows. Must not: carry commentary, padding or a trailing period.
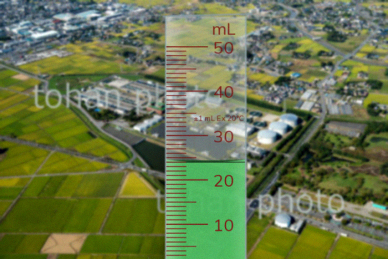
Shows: 24 mL
